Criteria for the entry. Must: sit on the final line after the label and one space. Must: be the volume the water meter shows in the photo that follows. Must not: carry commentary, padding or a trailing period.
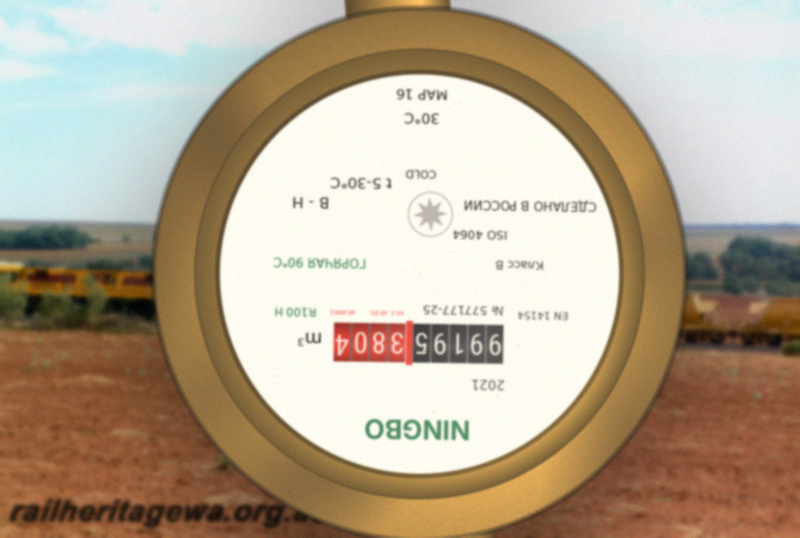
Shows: 99195.3804 m³
